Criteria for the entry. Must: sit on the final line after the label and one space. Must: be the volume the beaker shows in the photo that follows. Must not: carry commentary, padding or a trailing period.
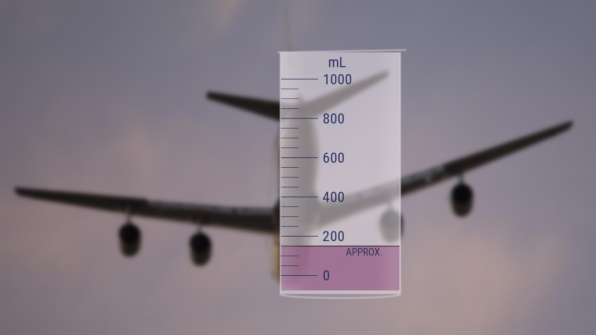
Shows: 150 mL
